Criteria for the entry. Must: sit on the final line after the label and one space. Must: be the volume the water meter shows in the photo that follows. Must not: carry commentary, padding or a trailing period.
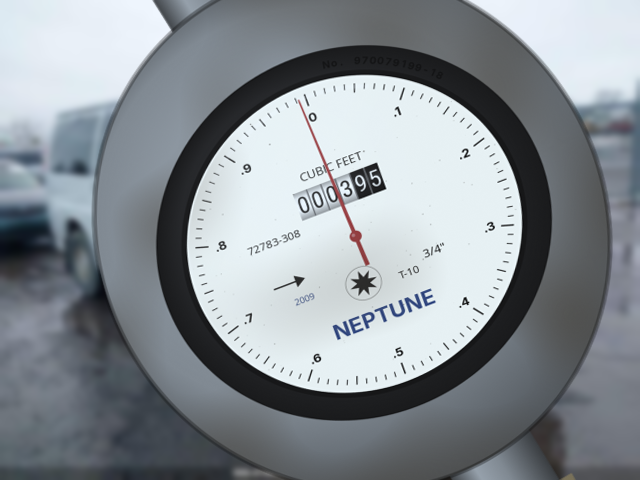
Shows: 394.99 ft³
